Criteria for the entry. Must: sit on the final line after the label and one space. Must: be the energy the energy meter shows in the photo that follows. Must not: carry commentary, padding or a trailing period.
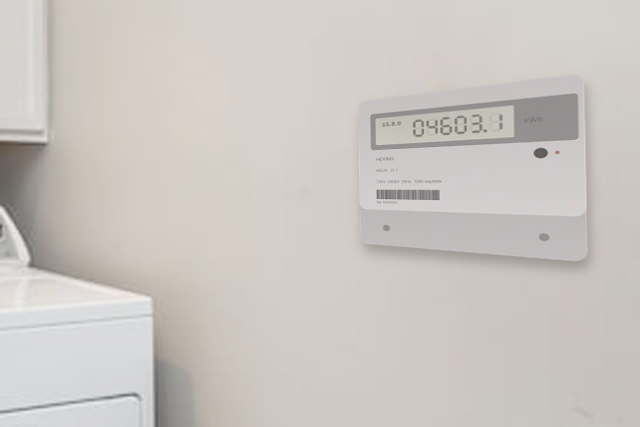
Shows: 4603.1 kWh
